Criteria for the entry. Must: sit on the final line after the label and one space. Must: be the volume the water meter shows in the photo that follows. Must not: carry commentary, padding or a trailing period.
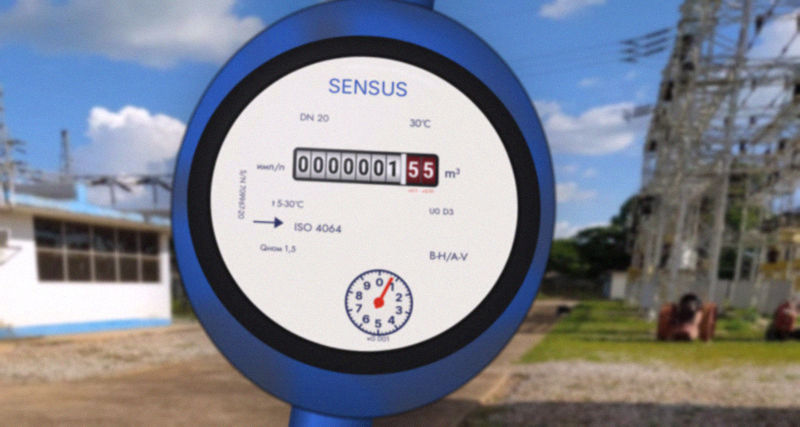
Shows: 1.550 m³
